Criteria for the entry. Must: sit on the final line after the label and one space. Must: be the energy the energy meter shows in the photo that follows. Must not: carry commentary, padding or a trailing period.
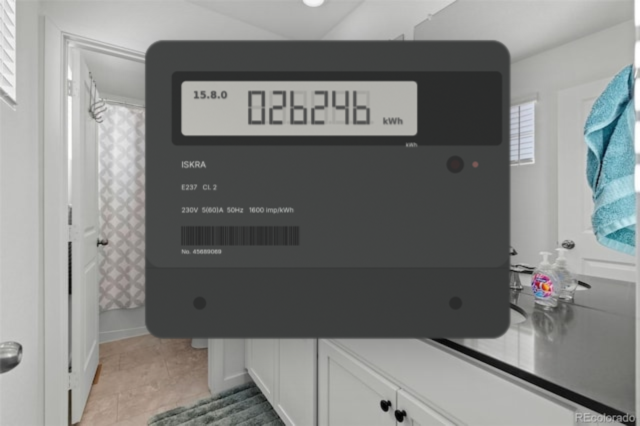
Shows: 26246 kWh
